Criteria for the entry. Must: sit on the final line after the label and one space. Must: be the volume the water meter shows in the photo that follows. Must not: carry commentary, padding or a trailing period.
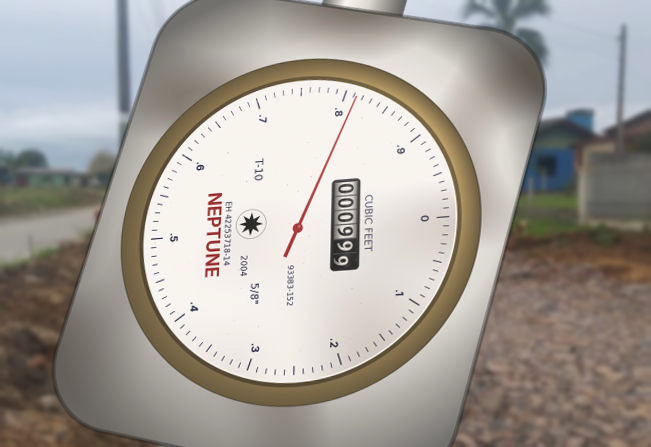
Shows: 998.81 ft³
